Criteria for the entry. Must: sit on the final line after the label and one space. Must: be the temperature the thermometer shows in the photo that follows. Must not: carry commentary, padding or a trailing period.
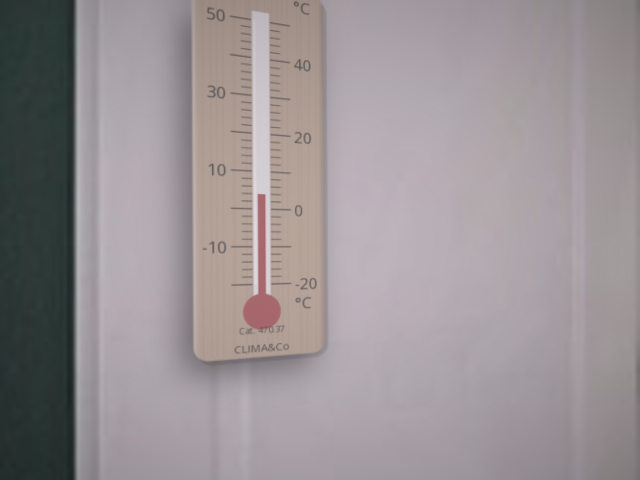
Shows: 4 °C
